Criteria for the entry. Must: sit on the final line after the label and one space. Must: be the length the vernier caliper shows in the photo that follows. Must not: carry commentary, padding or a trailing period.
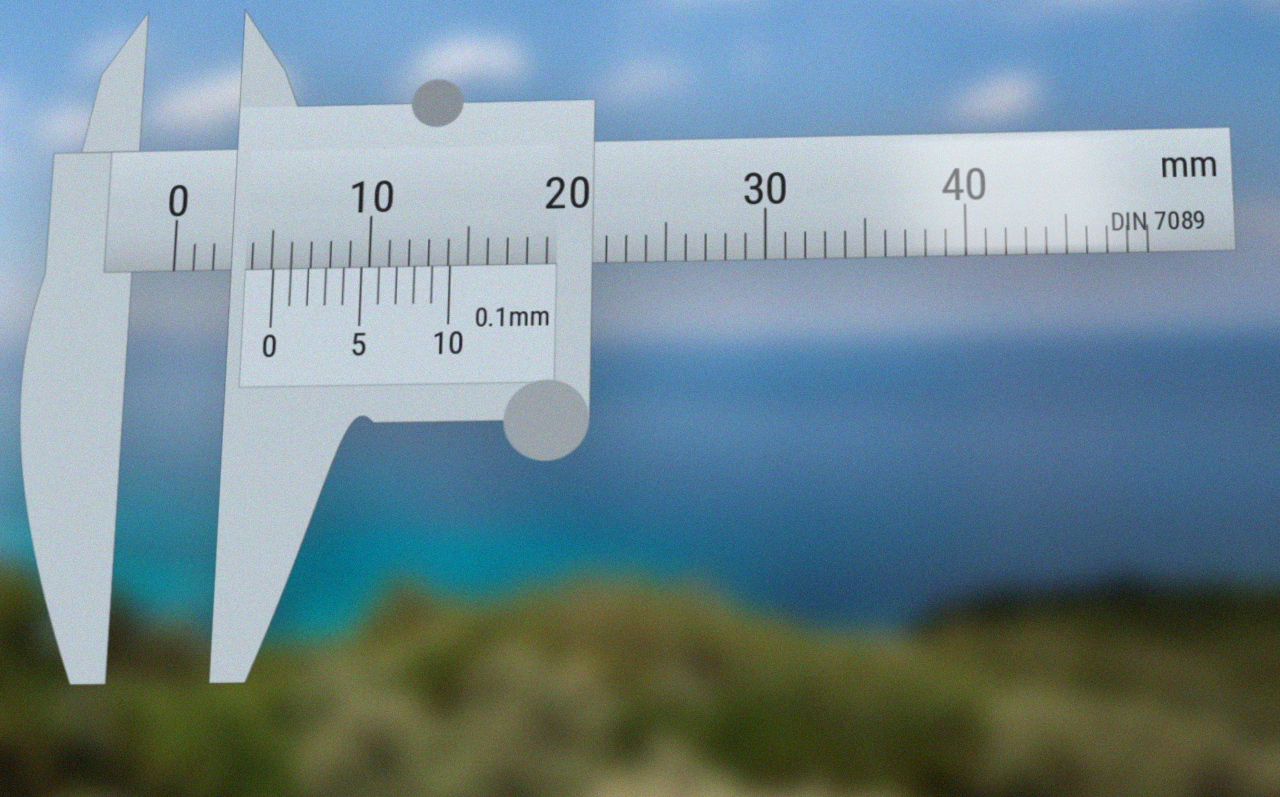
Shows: 5.1 mm
